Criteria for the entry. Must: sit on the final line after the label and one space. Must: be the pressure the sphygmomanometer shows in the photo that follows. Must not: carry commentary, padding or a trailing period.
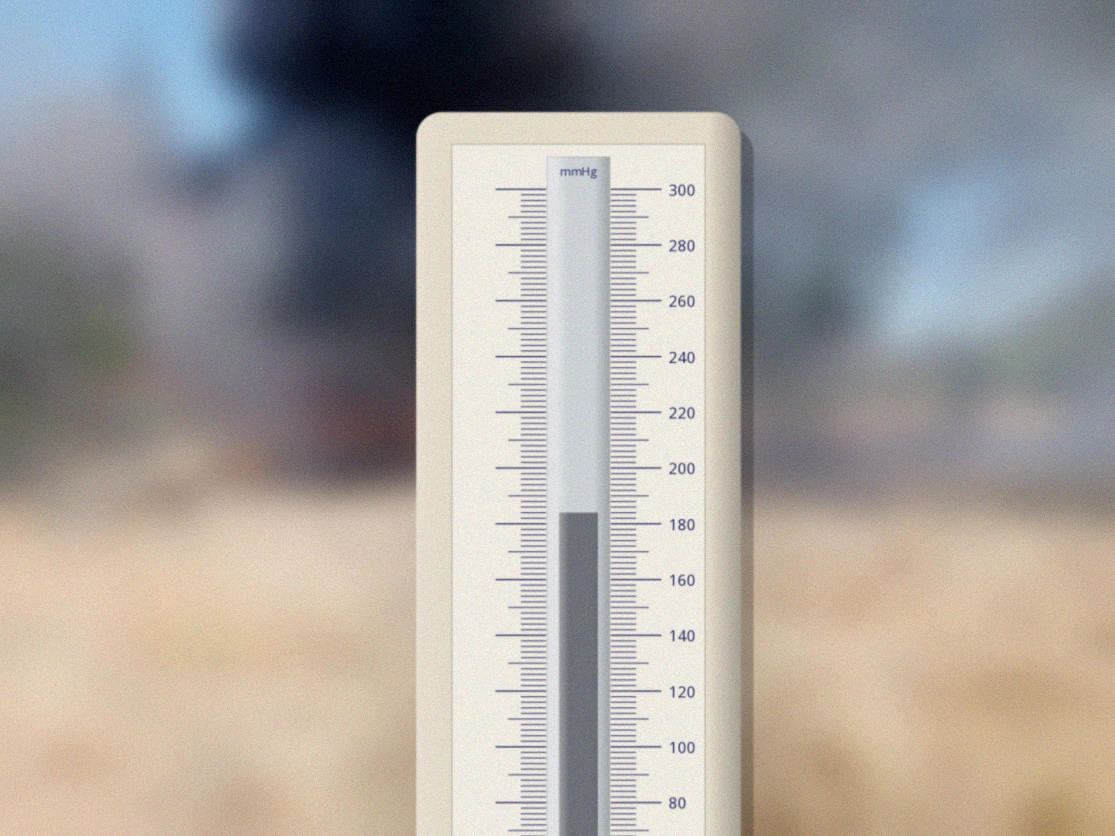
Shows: 184 mmHg
